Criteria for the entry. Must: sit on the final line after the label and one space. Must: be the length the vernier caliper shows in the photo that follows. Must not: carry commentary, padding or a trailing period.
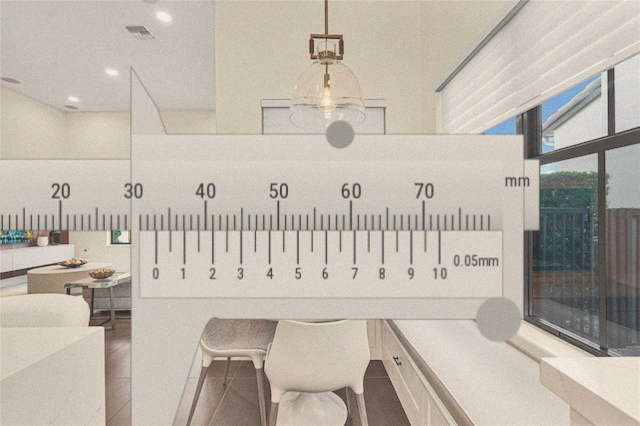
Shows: 33.2 mm
